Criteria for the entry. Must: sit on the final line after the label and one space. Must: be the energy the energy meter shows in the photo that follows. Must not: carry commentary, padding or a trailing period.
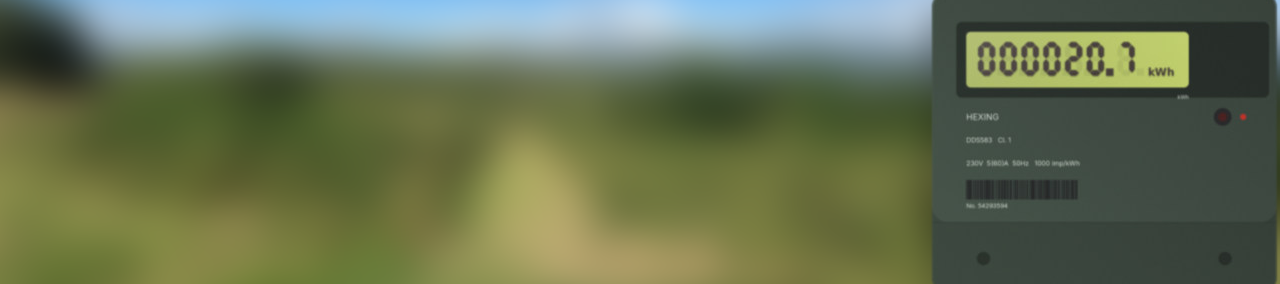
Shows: 20.7 kWh
